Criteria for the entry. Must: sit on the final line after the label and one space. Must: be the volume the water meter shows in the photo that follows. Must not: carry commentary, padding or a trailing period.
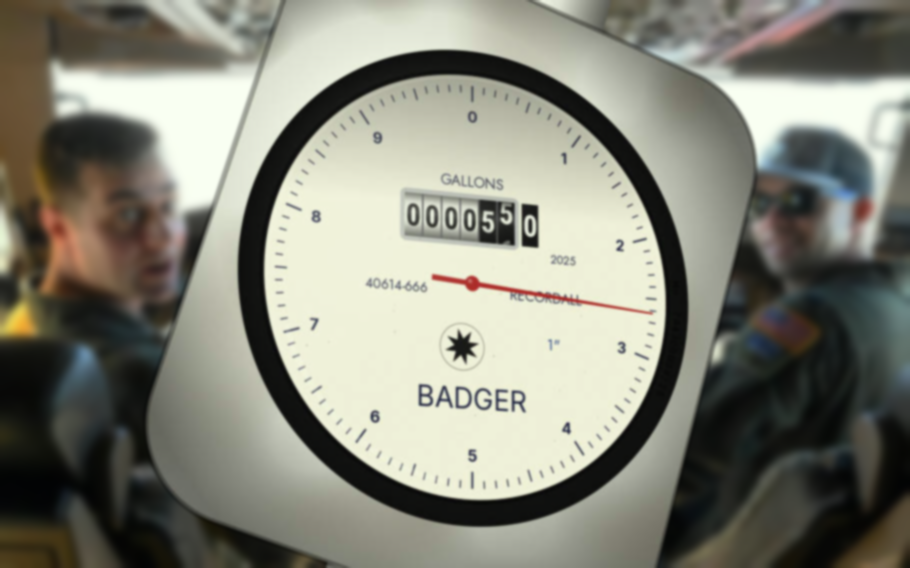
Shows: 552.6 gal
